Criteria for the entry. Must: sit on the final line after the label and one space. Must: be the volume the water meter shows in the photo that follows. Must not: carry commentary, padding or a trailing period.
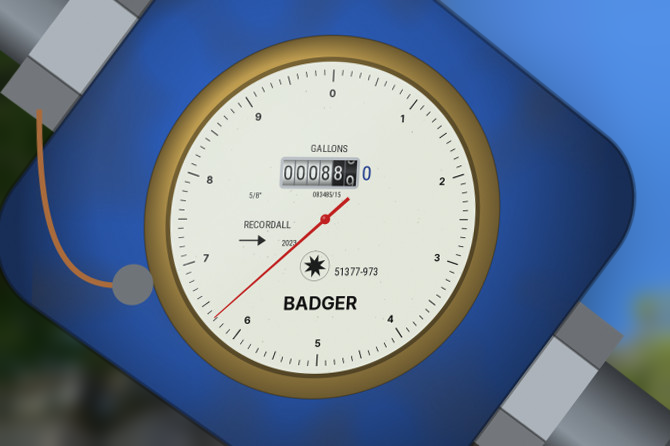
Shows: 8886.3 gal
